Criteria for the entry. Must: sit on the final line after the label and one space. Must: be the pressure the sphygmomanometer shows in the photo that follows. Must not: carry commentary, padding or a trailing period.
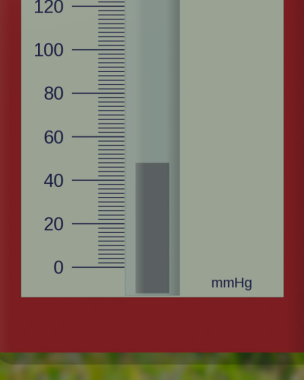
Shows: 48 mmHg
